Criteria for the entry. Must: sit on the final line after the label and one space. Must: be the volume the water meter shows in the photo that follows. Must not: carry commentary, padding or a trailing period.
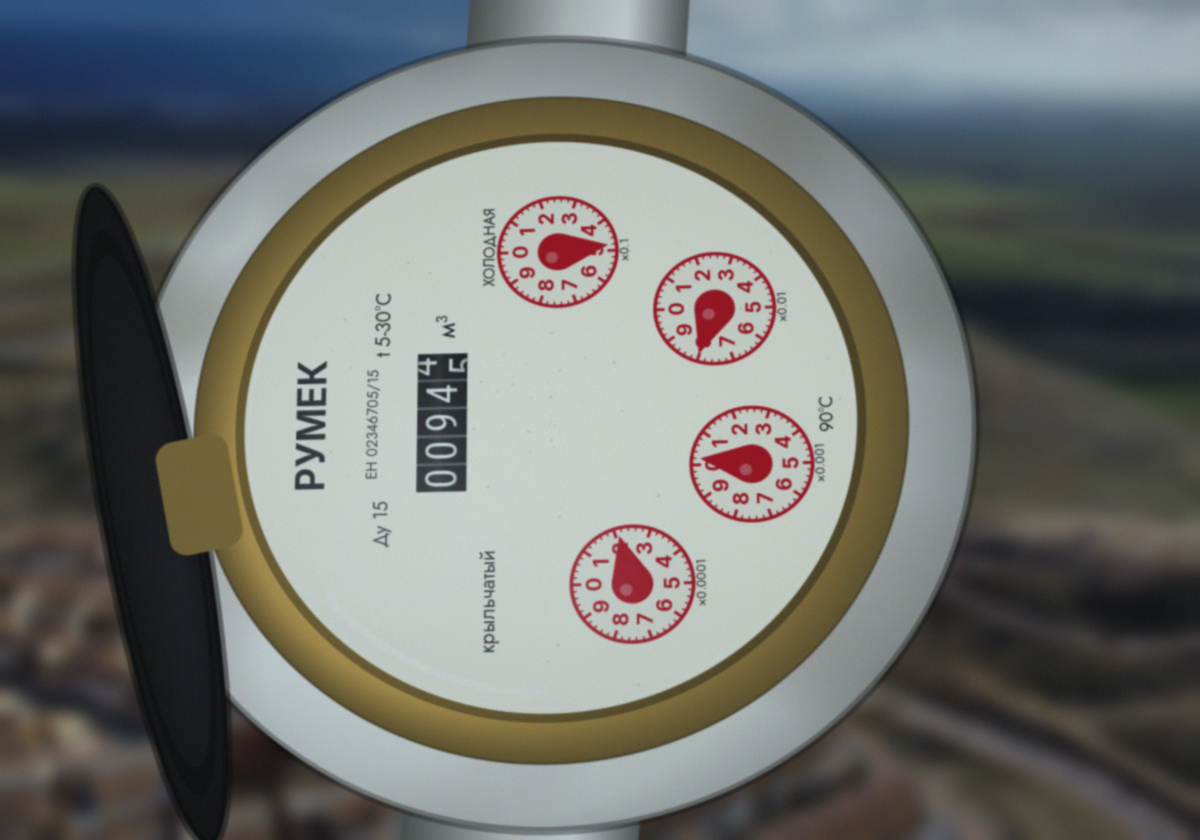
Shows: 944.4802 m³
